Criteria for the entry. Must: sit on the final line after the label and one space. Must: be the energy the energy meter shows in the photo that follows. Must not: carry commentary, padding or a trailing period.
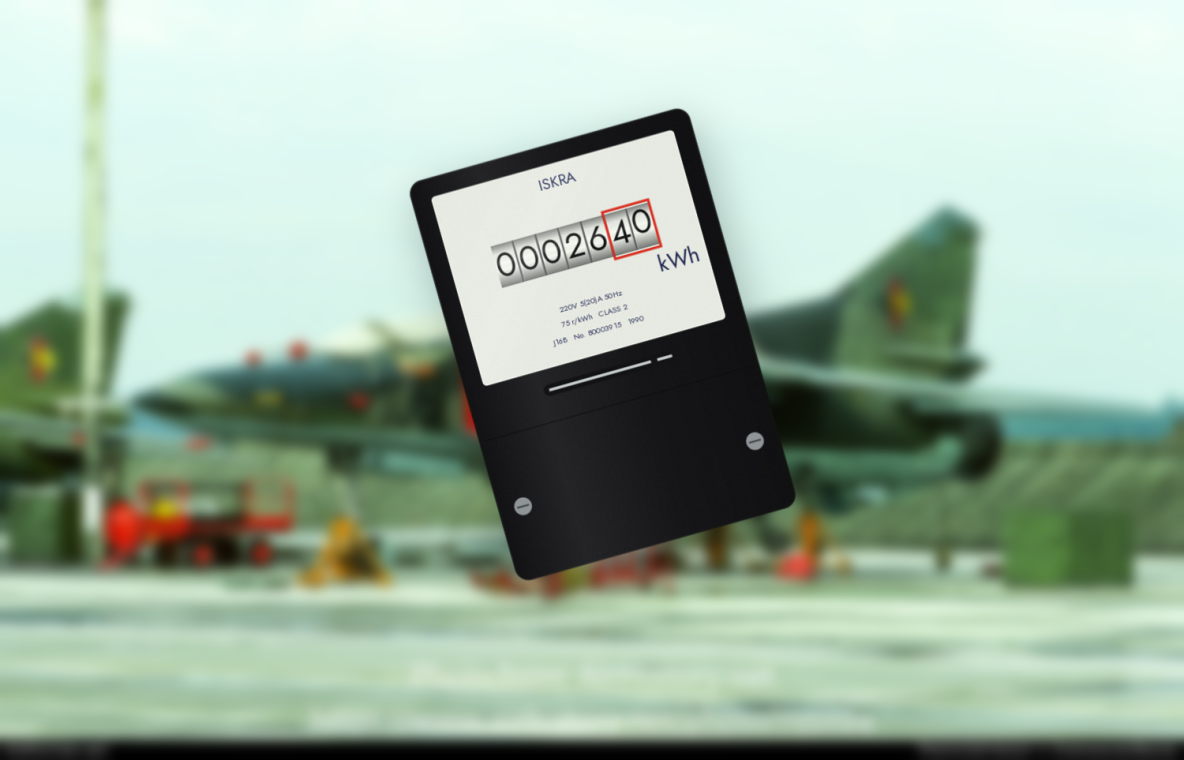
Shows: 26.40 kWh
